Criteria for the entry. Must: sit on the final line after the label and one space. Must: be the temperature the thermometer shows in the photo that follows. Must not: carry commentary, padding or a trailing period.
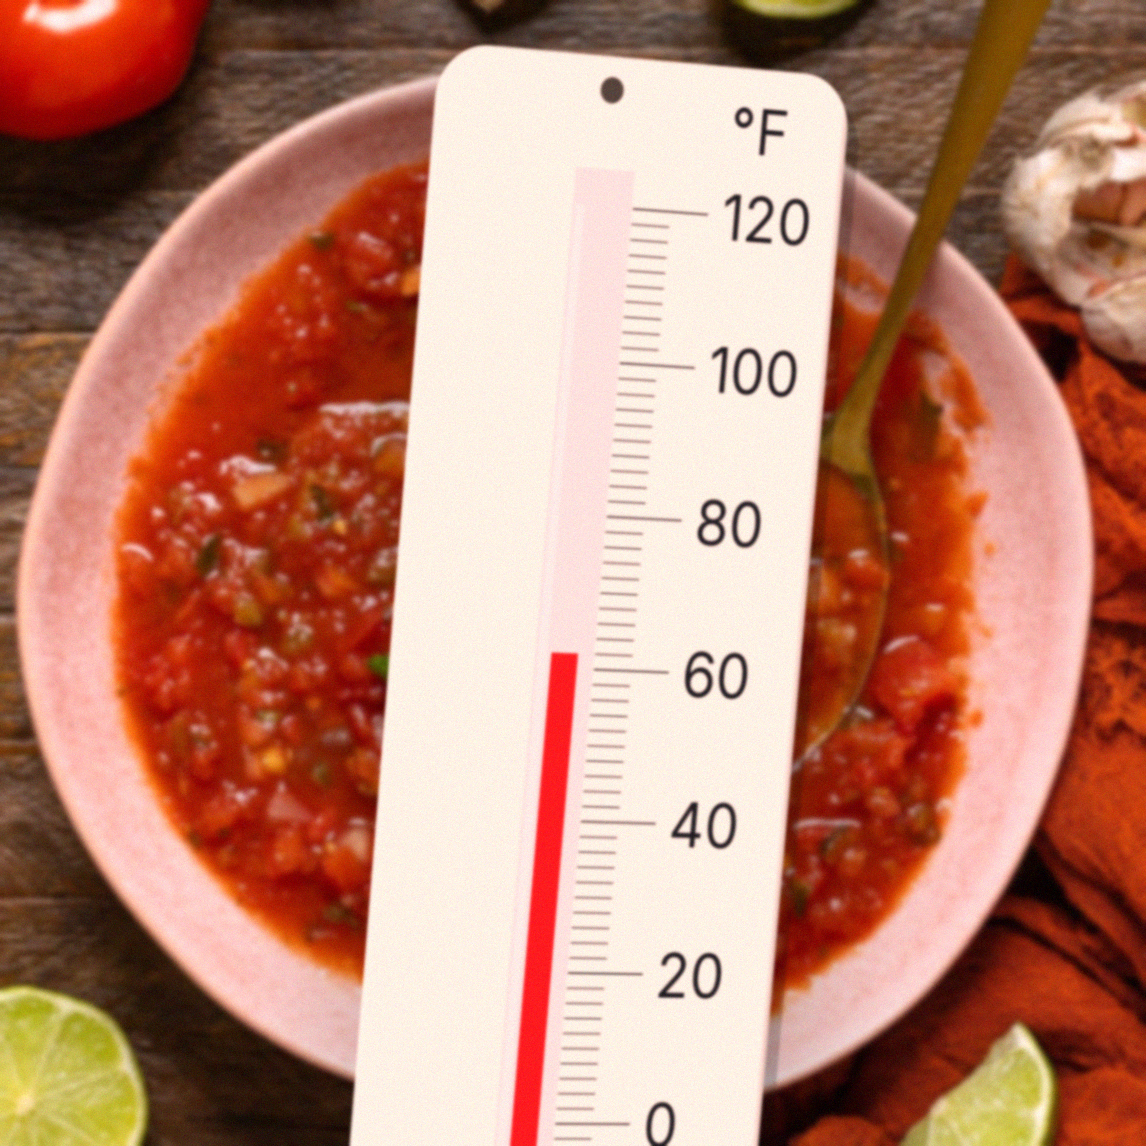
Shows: 62 °F
